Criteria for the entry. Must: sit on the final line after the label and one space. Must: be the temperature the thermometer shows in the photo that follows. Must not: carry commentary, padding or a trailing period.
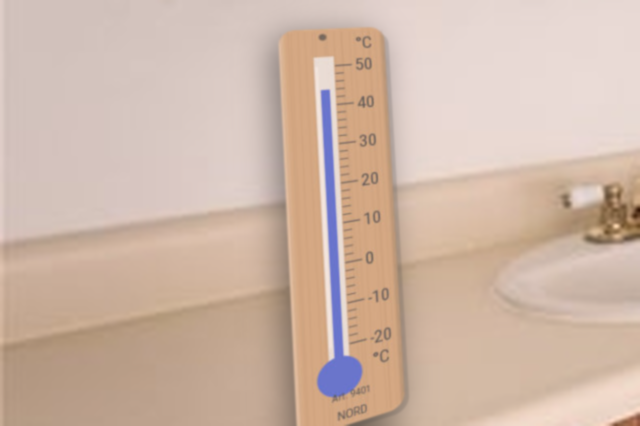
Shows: 44 °C
